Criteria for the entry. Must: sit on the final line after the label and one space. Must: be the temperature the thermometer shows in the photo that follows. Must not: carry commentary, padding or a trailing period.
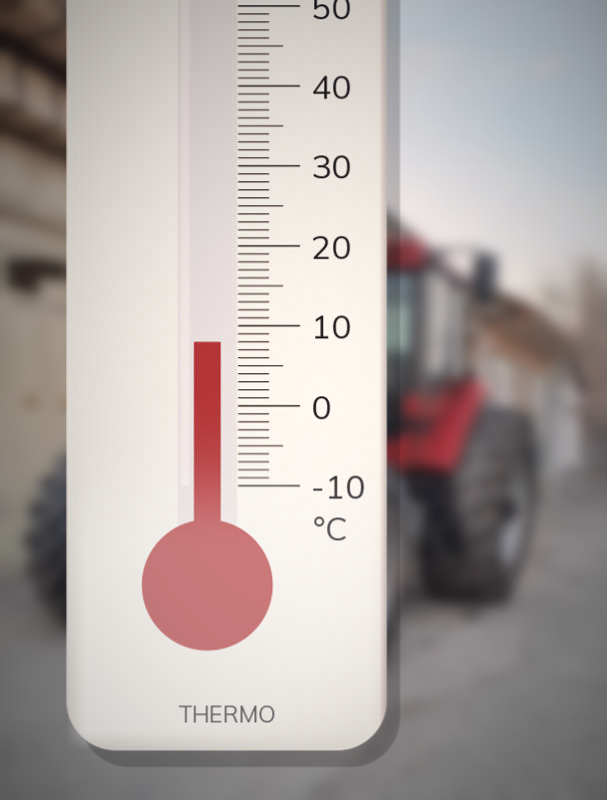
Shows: 8 °C
